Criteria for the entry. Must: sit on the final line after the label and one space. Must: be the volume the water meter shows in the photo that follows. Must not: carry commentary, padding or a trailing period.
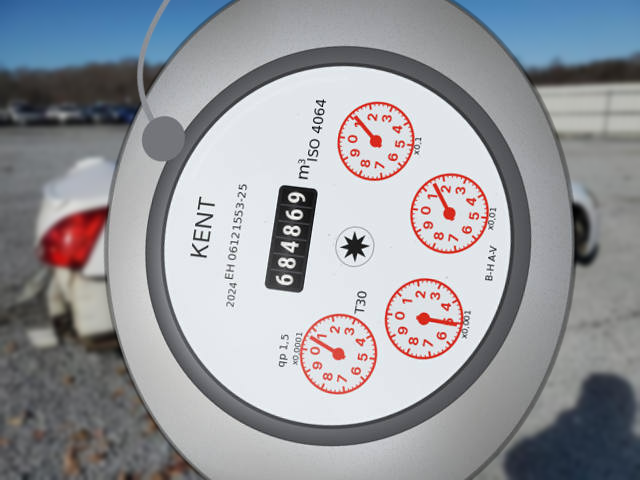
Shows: 684869.1150 m³
